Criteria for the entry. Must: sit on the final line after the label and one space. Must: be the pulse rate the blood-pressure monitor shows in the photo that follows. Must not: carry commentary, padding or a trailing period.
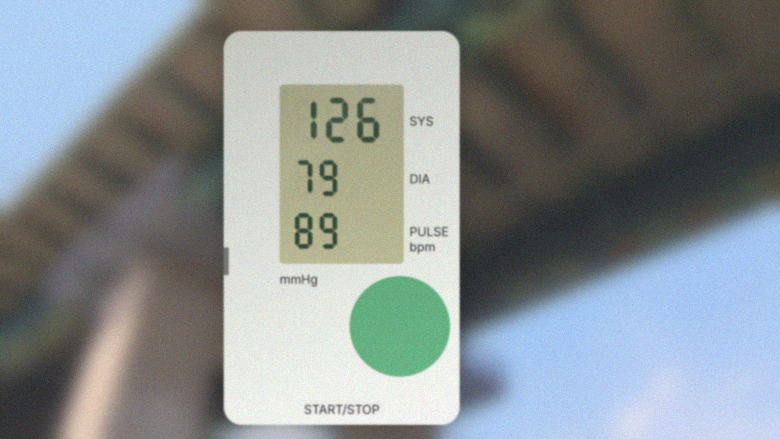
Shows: 89 bpm
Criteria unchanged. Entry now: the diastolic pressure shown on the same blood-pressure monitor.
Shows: 79 mmHg
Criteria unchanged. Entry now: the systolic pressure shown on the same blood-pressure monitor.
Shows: 126 mmHg
